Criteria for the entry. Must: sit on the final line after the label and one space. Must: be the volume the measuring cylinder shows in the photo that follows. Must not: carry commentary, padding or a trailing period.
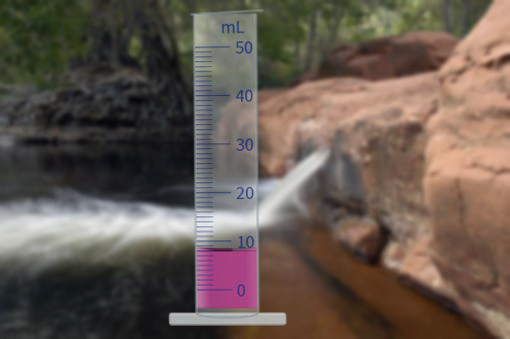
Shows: 8 mL
